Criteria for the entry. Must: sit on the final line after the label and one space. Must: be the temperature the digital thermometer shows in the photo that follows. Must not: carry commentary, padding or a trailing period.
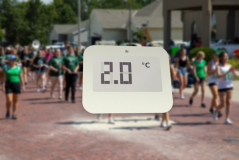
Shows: 2.0 °C
